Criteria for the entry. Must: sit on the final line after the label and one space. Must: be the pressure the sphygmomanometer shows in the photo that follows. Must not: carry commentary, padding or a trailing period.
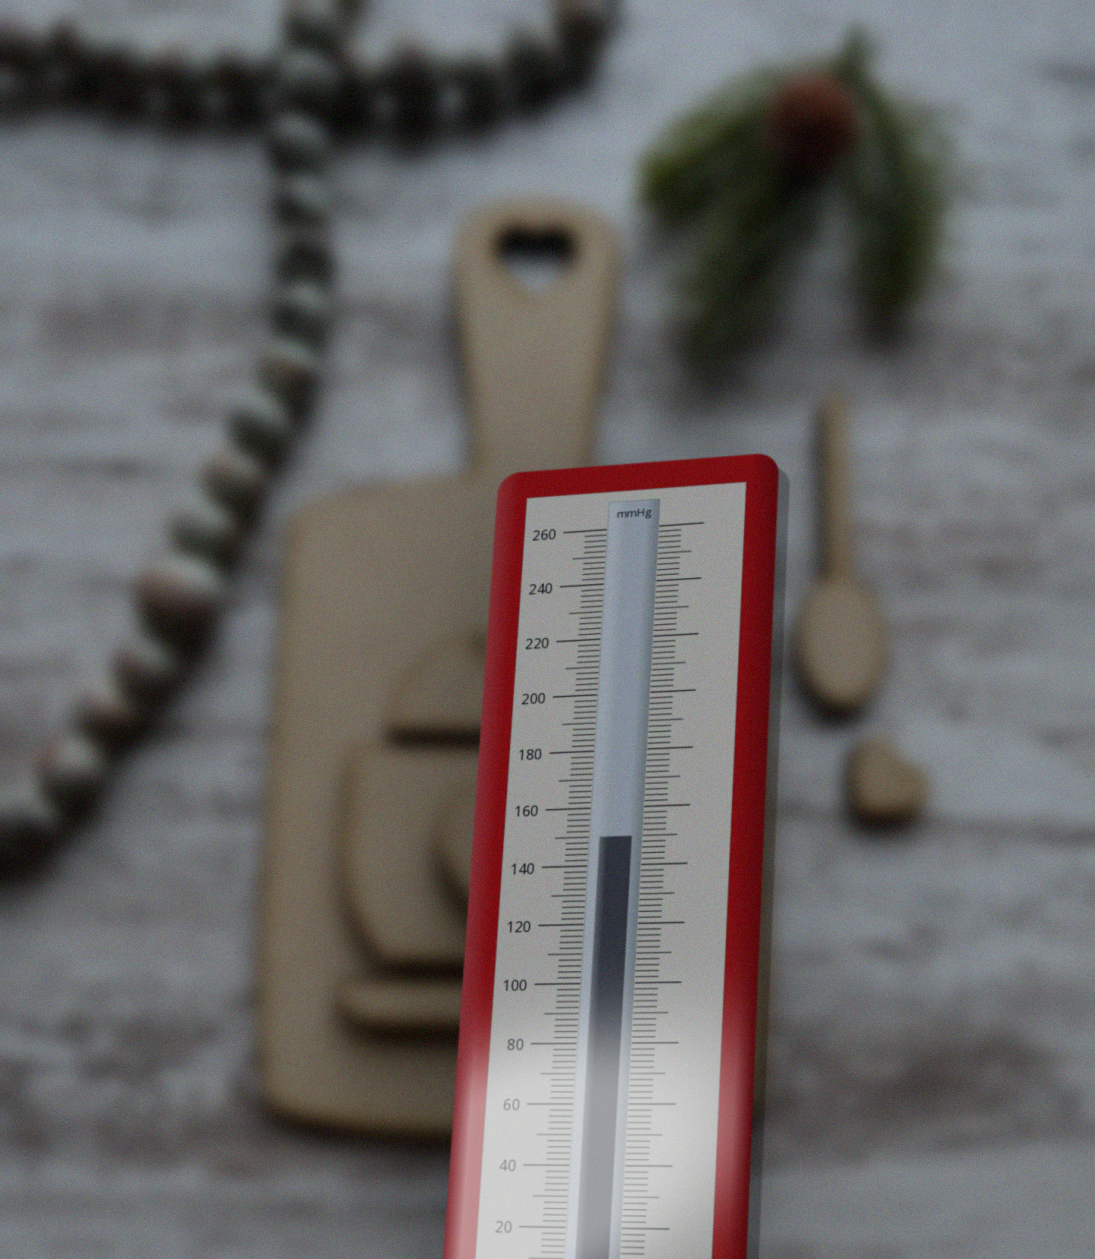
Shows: 150 mmHg
